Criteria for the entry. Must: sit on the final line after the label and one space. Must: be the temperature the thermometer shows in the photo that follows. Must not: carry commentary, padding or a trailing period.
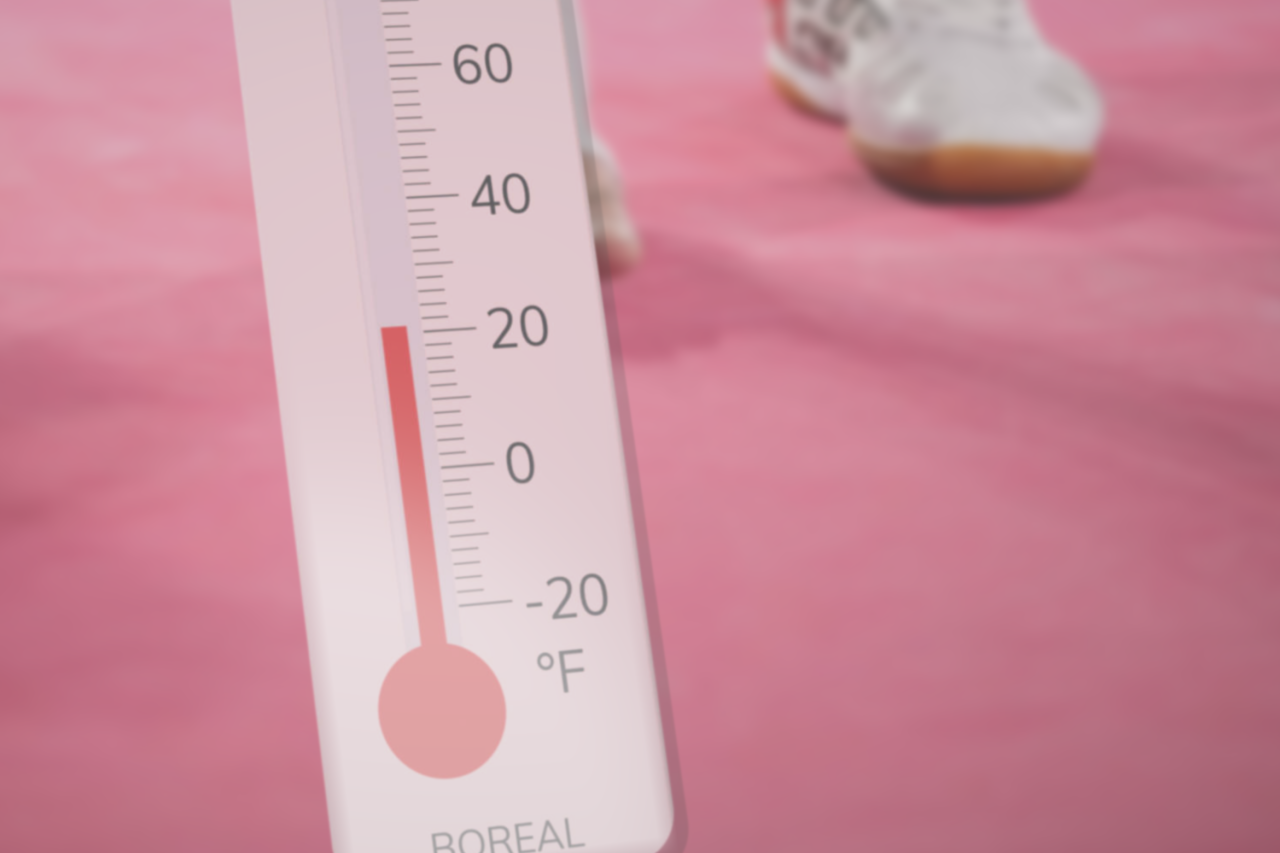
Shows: 21 °F
